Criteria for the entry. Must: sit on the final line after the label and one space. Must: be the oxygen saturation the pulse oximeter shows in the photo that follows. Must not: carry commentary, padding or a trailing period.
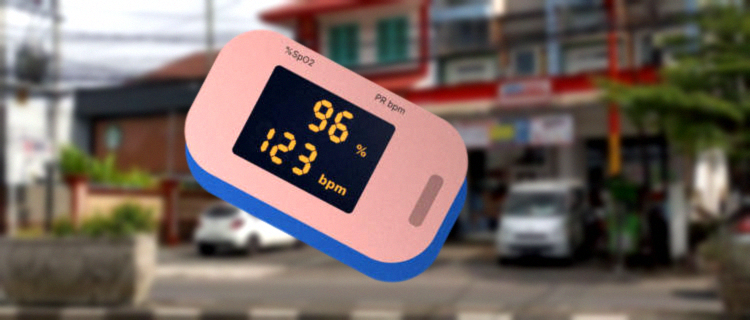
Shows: 96 %
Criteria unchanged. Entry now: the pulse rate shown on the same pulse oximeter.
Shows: 123 bpm
